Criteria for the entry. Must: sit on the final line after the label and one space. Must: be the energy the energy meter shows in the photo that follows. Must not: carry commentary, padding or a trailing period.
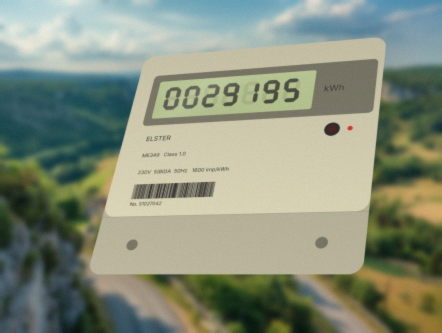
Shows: 29195 kWh
